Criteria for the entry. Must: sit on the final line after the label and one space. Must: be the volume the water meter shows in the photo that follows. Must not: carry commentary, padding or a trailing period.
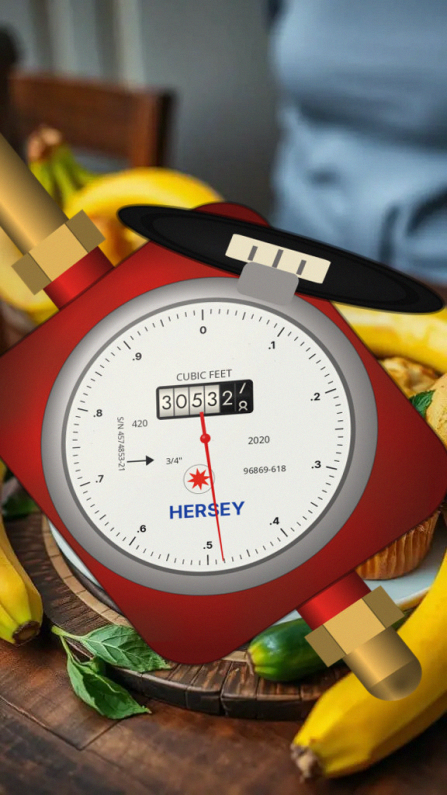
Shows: 305327.48 ft³
